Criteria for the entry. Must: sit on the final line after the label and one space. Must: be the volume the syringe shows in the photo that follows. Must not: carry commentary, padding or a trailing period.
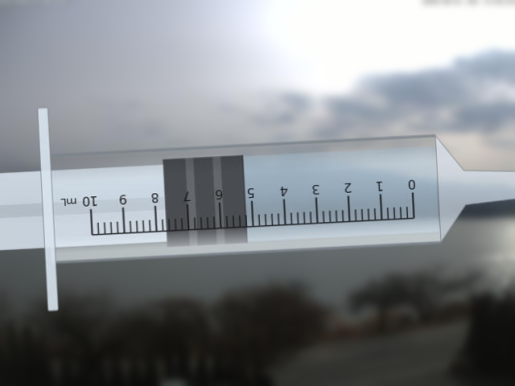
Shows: 5.2 mL
